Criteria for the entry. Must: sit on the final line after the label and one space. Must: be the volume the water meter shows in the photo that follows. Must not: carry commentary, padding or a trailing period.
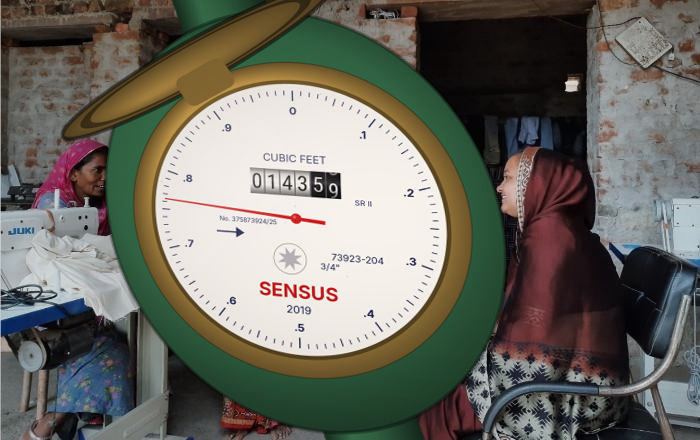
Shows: 14358.76 ft³
